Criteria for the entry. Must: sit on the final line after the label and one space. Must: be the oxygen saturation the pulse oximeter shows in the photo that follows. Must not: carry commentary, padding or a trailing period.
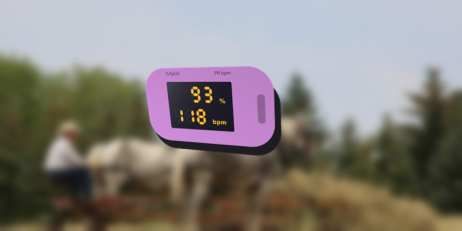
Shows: 93 %
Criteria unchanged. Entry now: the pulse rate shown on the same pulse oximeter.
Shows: 118 bpm
